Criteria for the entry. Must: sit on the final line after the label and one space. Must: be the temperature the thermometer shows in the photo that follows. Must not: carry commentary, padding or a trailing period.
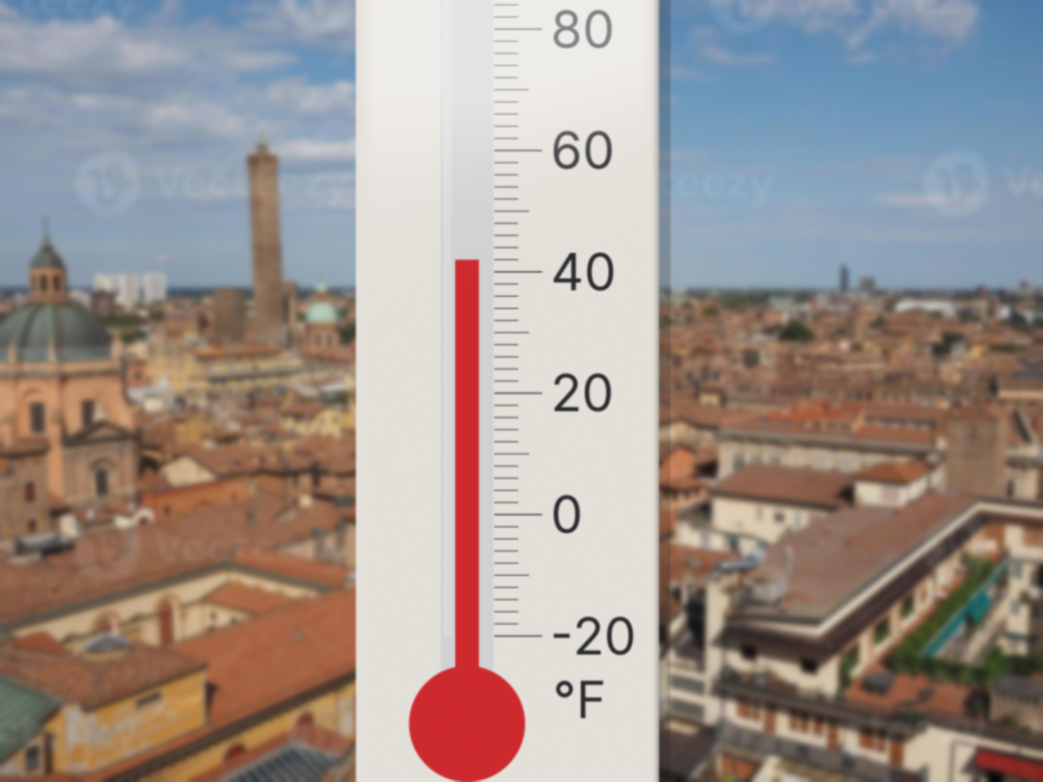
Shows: 42 °F
